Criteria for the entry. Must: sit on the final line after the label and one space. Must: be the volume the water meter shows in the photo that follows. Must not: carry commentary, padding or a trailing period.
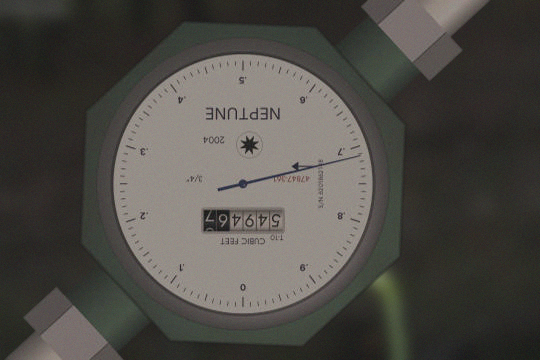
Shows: 549466.71 ft³
